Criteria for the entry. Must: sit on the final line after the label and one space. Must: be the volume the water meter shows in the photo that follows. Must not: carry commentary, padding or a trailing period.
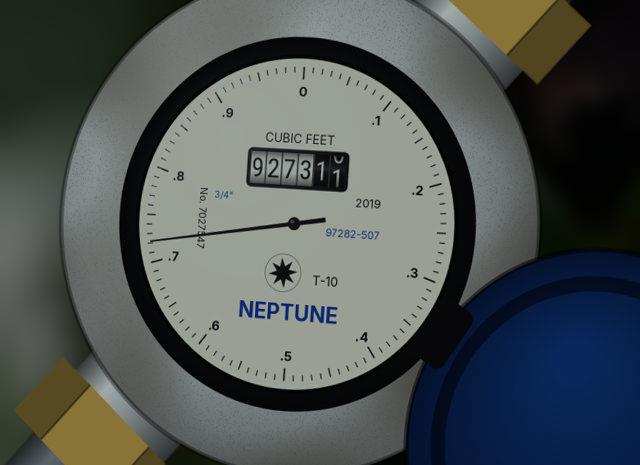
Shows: 927310.72 ft³
